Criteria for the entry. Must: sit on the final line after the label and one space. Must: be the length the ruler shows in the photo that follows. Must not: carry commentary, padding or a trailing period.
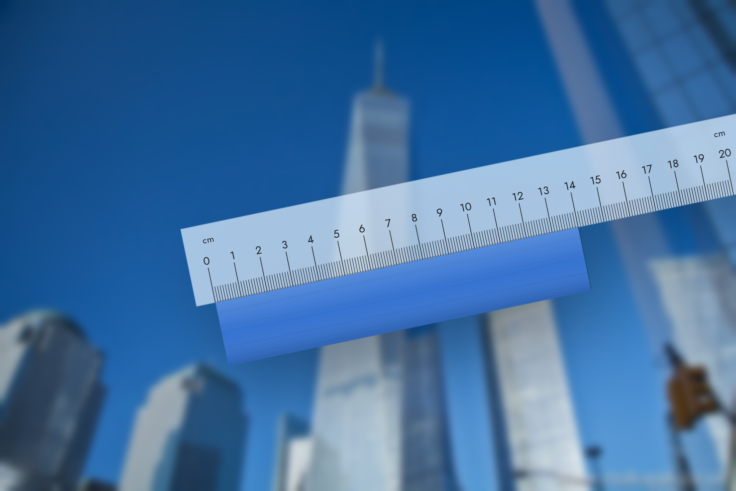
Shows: 14 cm
